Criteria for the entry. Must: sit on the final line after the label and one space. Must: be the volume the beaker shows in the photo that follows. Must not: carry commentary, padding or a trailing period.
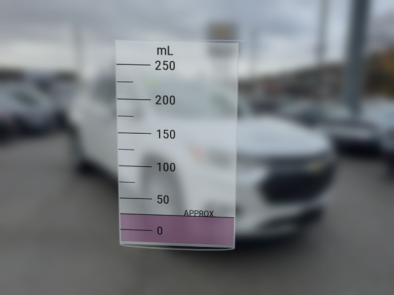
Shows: 25 mL
